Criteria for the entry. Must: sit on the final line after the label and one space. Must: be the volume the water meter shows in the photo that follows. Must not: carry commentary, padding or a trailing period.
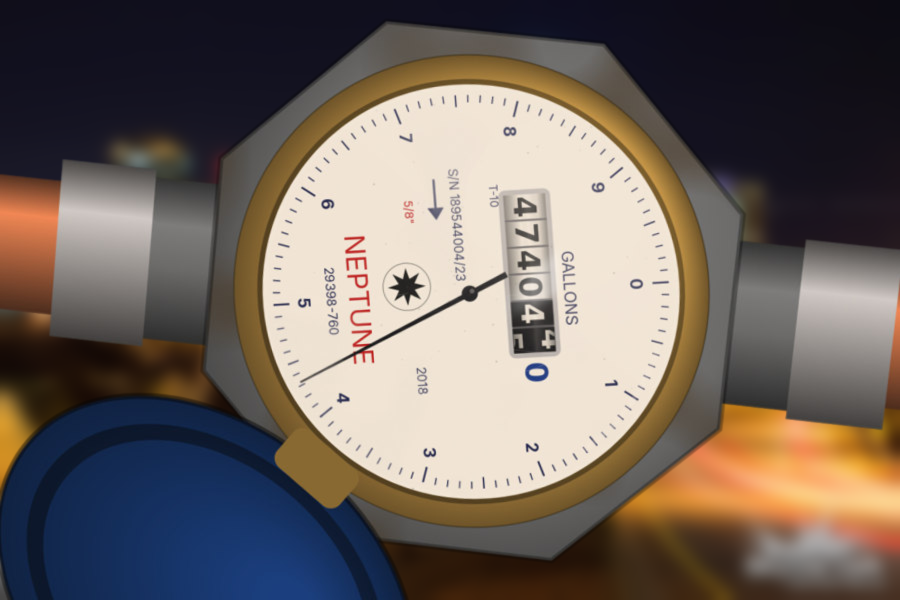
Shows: 4740444.3 gal
